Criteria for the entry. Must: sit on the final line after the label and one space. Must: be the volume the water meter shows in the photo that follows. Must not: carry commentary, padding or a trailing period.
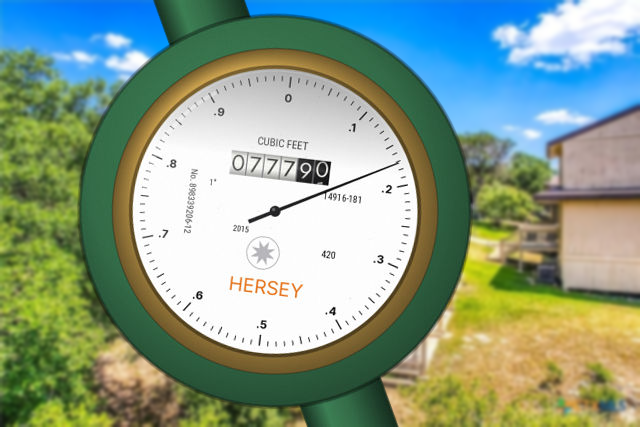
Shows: 77790.17 ft³
